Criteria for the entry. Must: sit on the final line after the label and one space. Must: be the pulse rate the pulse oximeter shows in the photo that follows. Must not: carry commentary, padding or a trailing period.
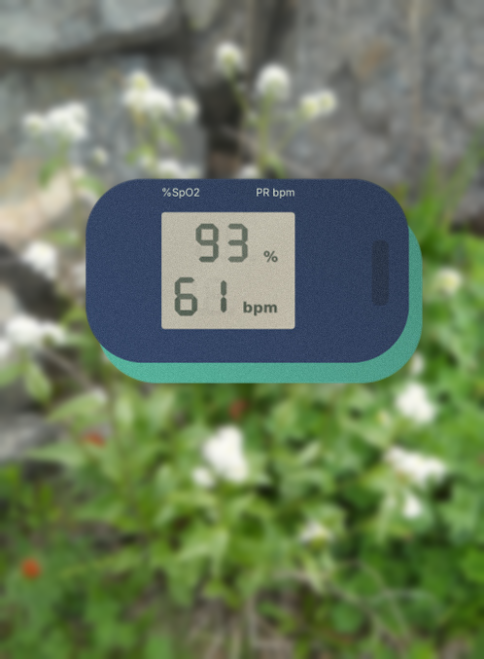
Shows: 61 bpm
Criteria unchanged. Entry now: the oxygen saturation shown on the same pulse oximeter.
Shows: 93 %
